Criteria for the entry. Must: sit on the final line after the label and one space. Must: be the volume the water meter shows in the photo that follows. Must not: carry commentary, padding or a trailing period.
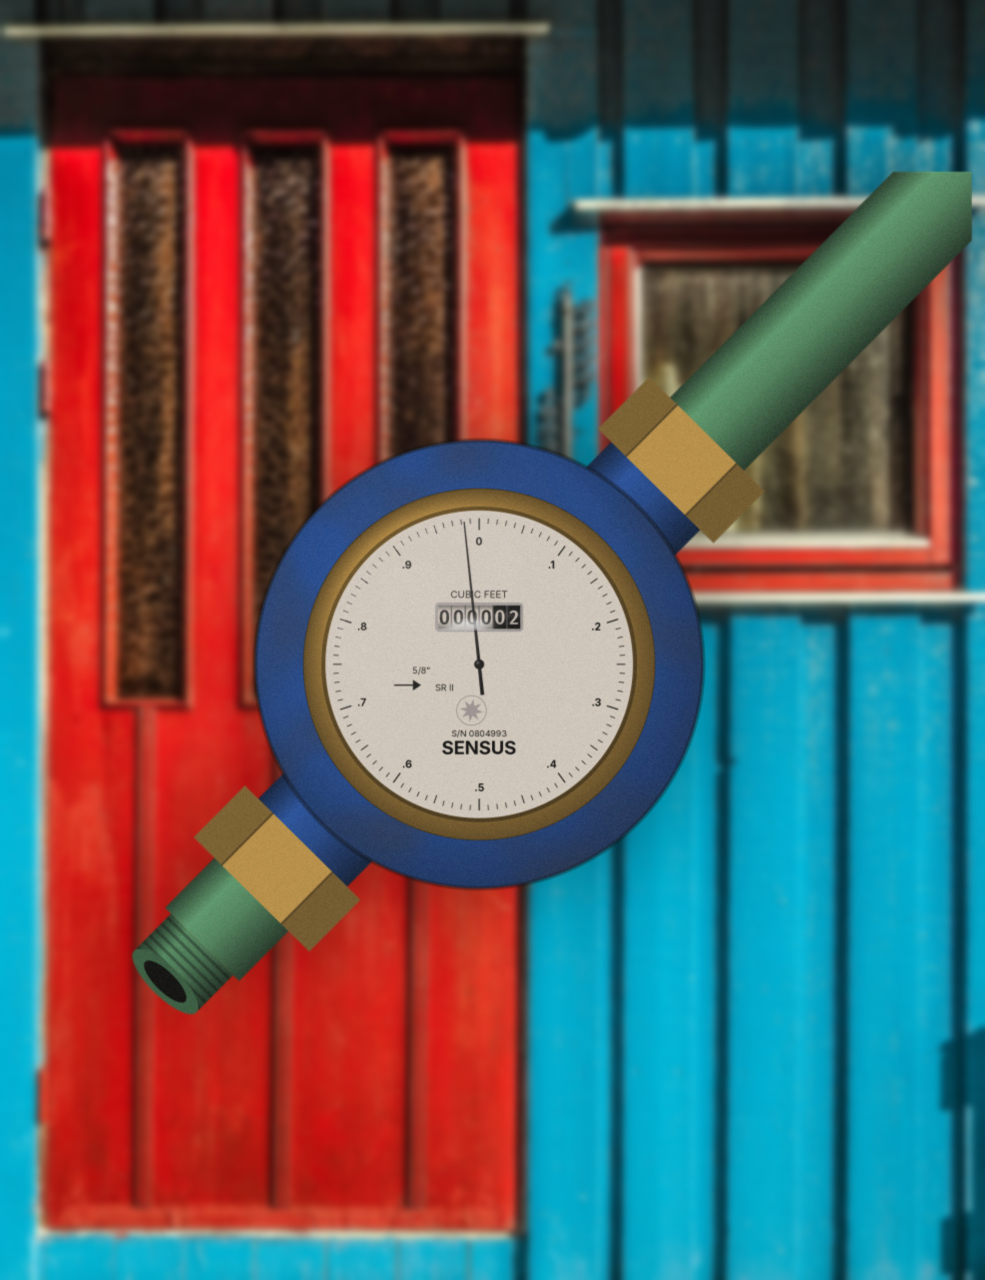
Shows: 1.98 ft³
